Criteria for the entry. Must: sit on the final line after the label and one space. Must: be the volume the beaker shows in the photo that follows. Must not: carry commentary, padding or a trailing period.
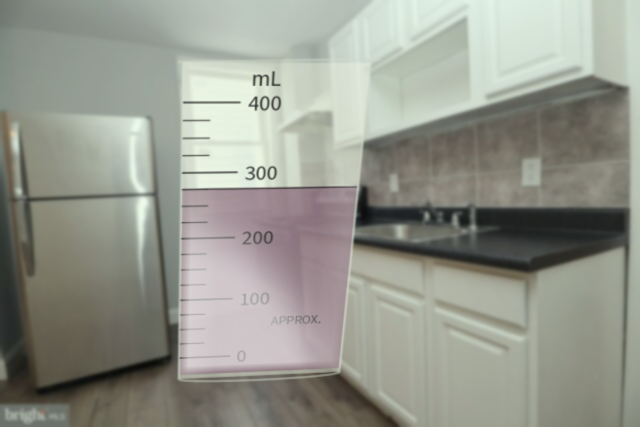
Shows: 275 mL
